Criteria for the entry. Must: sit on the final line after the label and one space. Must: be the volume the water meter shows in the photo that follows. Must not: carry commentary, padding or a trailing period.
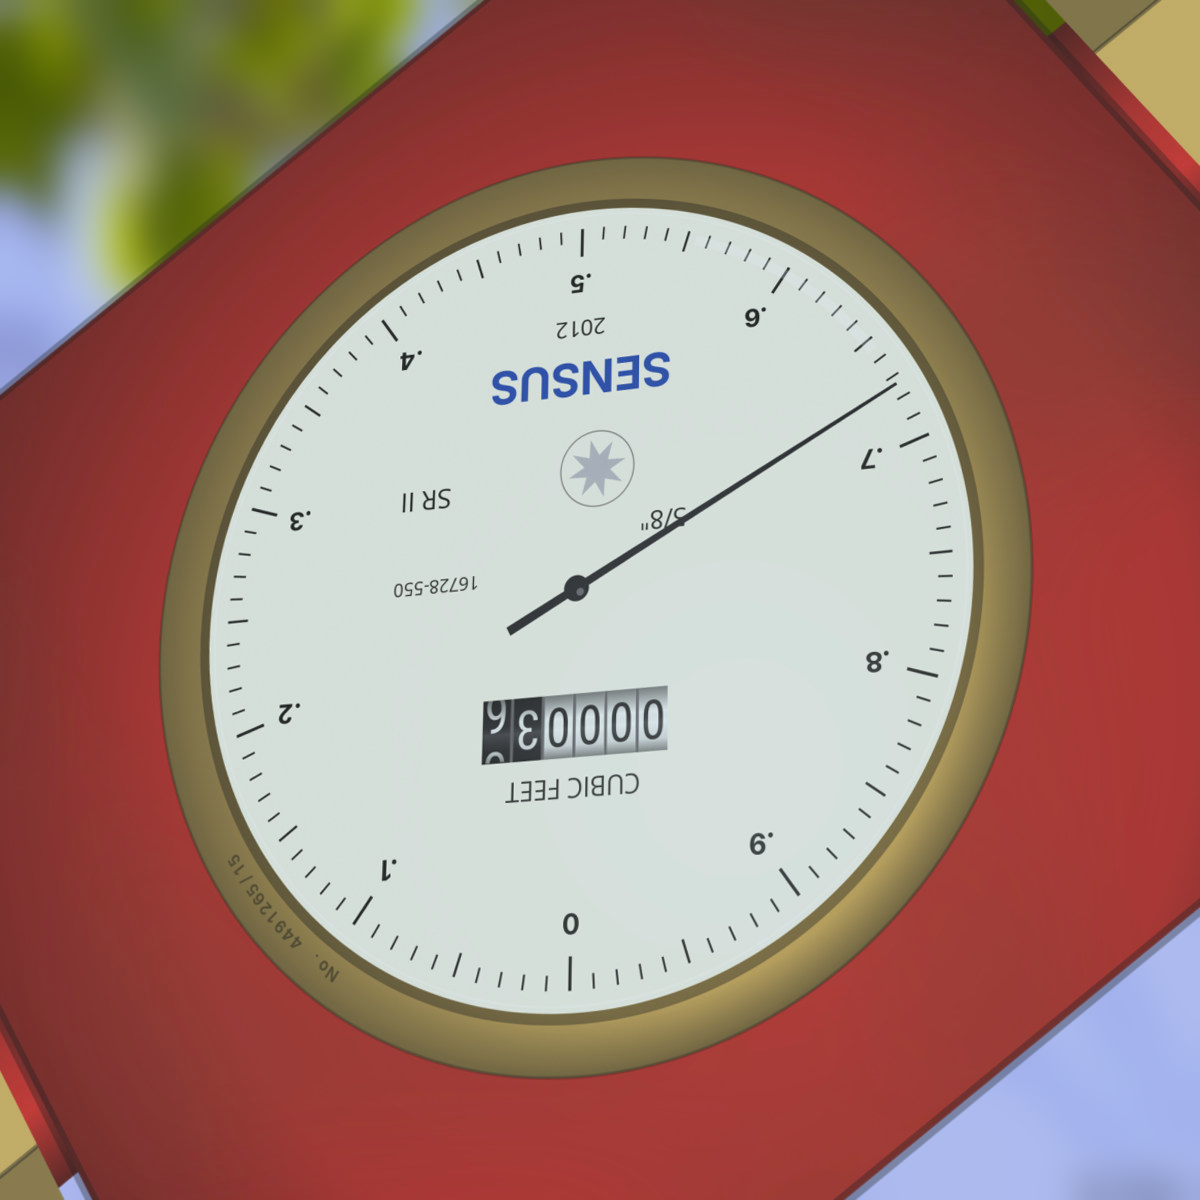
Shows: 35.67 ft³
